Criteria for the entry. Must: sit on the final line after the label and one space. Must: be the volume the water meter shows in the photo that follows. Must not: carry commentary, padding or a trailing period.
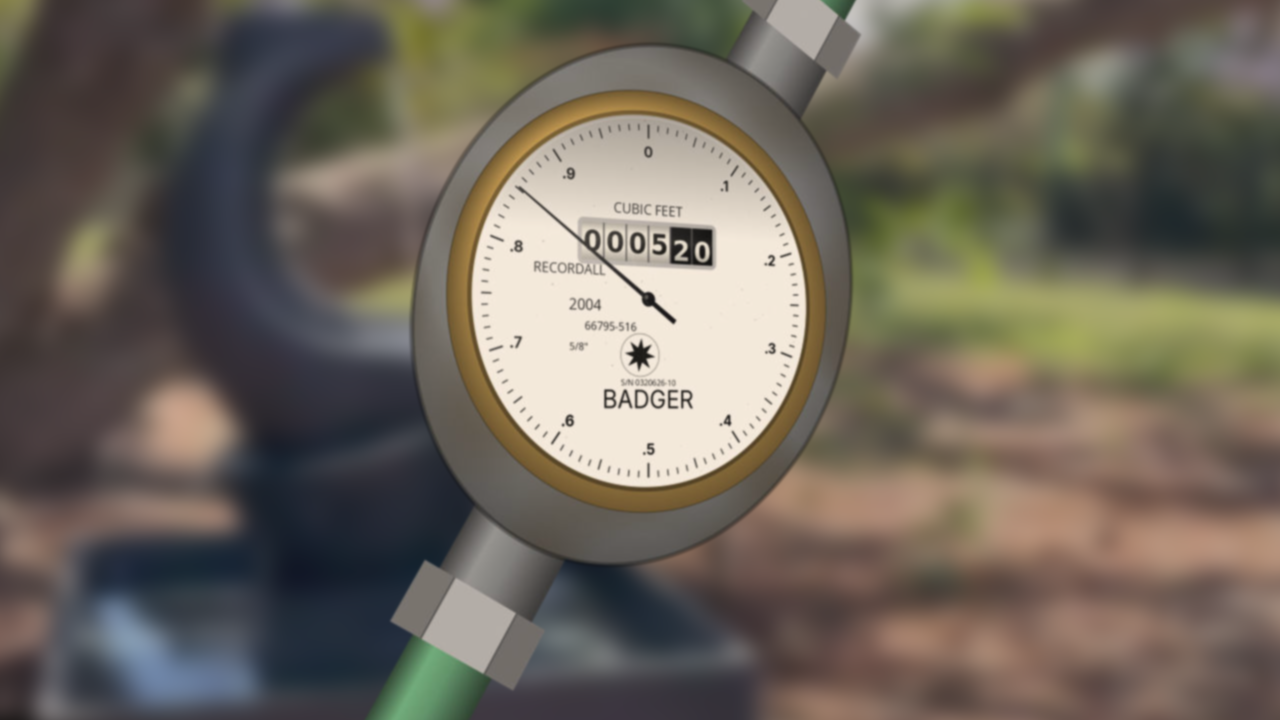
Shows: 519.85 ft³
